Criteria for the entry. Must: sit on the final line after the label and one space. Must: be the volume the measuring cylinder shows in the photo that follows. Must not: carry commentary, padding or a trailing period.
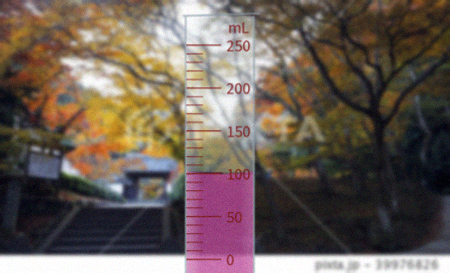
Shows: 100 mL
